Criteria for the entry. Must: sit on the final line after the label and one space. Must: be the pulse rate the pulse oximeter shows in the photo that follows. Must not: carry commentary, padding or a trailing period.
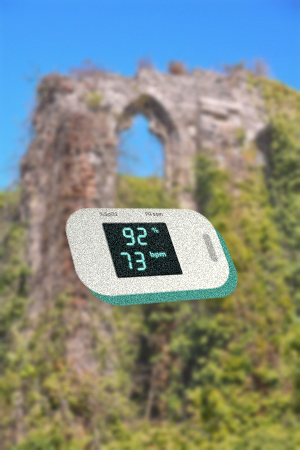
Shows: 73 bpm
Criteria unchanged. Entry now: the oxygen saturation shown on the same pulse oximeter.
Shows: 92 %
